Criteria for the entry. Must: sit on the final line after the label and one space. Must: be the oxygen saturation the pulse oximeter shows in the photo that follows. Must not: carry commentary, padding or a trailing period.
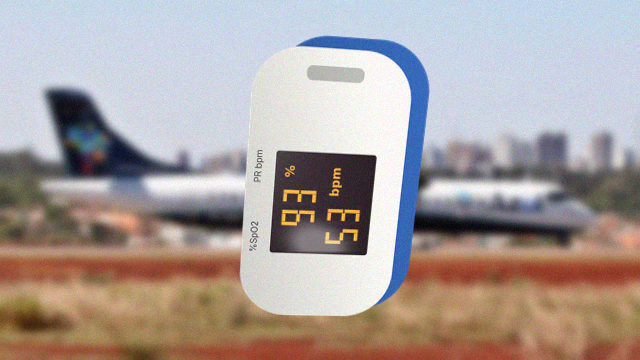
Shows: 93 %
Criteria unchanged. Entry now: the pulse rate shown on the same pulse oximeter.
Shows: 53 bpm
